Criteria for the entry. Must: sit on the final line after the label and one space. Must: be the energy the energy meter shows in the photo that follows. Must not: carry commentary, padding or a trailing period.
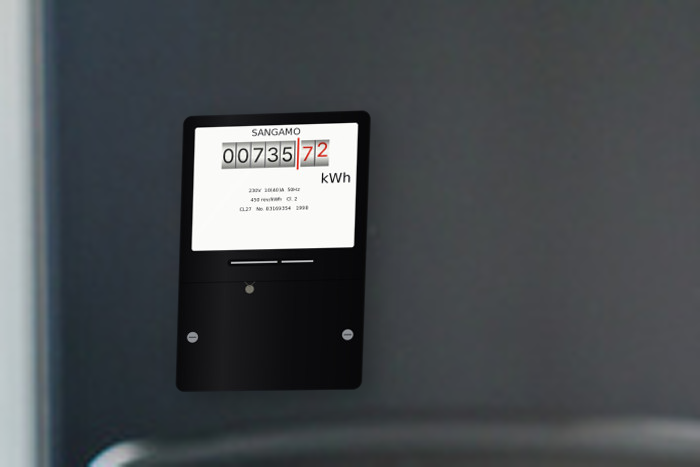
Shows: 735.72 kWh
